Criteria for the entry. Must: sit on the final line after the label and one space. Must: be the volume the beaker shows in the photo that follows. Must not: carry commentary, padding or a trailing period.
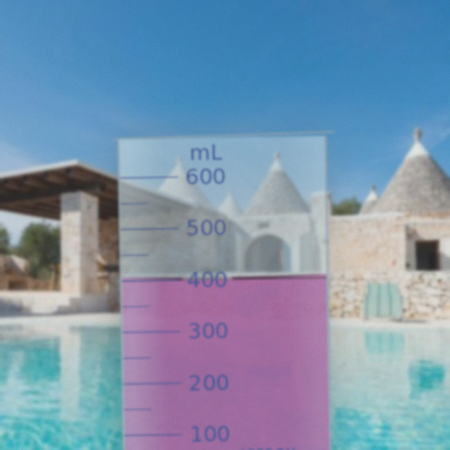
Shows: 400 mL
